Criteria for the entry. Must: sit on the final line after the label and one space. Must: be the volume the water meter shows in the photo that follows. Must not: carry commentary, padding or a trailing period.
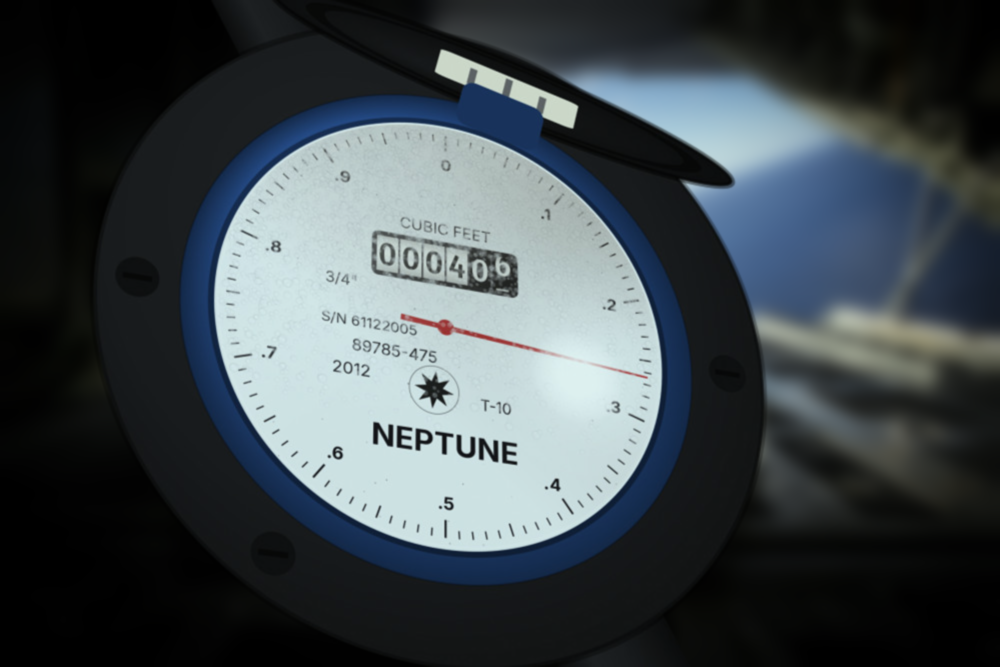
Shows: 406.26 ft³
